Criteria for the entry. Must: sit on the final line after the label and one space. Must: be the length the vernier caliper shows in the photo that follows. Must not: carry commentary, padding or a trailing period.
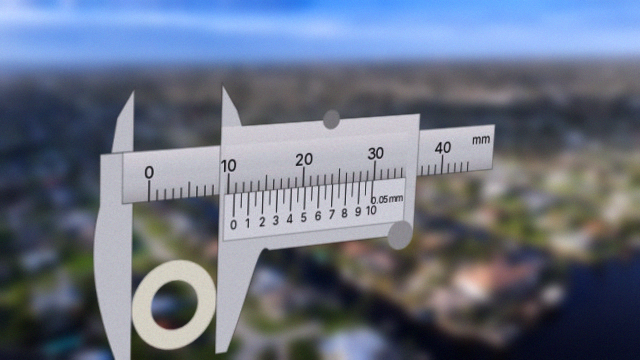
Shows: 10.8 mm
